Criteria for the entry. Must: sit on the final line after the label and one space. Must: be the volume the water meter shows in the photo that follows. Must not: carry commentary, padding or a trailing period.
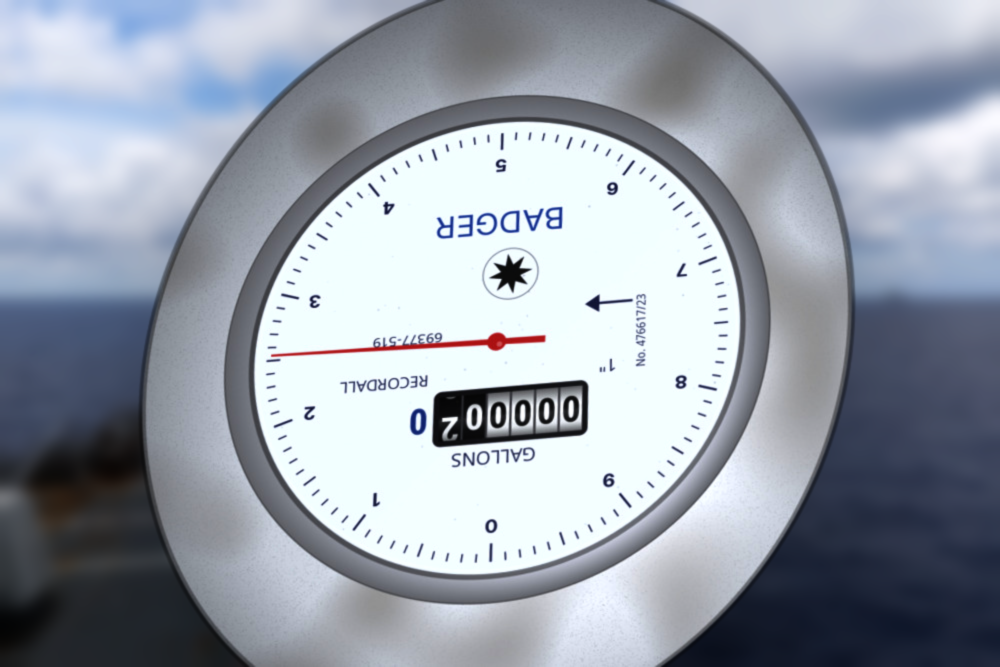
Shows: 22.5 gal
